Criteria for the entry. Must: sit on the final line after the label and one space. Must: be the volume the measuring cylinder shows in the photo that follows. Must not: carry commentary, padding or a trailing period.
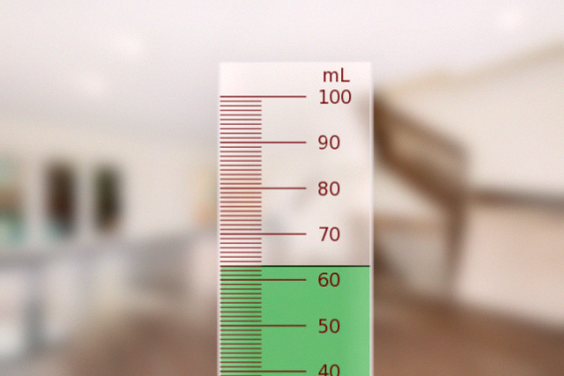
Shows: 63 mL
